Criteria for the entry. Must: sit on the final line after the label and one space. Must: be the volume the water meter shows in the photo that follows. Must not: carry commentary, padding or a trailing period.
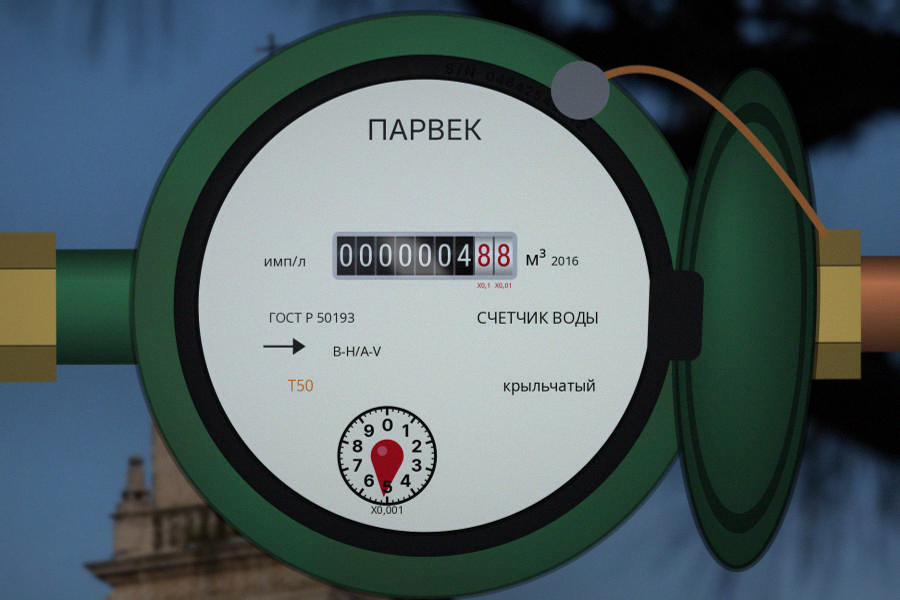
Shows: 4.885 m³
